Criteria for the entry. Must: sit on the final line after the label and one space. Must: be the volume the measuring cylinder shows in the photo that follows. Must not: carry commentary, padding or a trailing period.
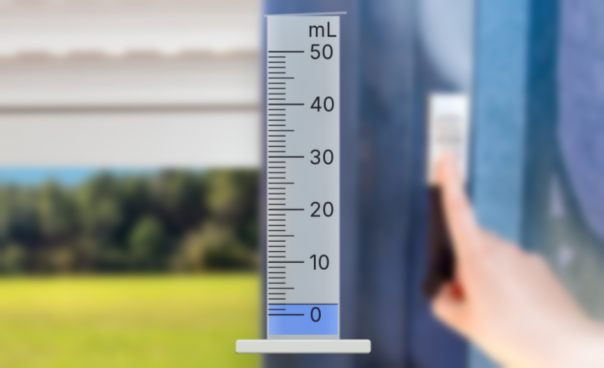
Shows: 2 mL
